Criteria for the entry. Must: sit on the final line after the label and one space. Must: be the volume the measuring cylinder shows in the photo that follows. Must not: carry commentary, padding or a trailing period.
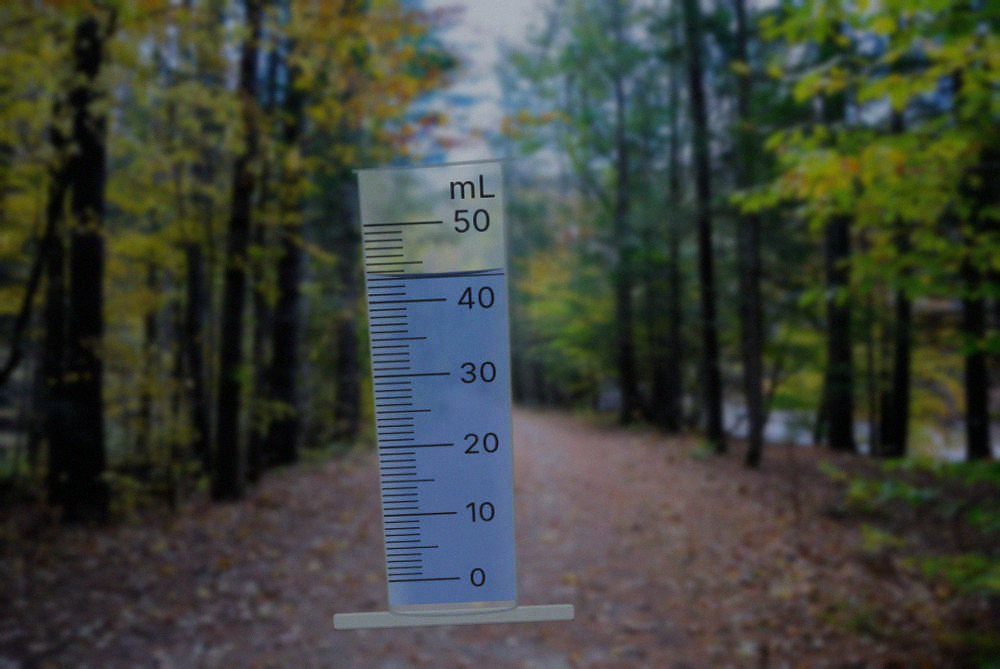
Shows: 43 mL
